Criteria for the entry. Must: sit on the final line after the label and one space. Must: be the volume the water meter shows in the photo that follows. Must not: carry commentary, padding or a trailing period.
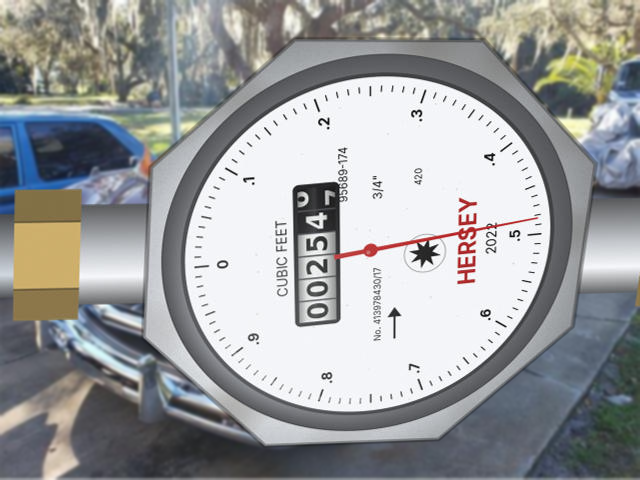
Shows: 2546.48 ft³
